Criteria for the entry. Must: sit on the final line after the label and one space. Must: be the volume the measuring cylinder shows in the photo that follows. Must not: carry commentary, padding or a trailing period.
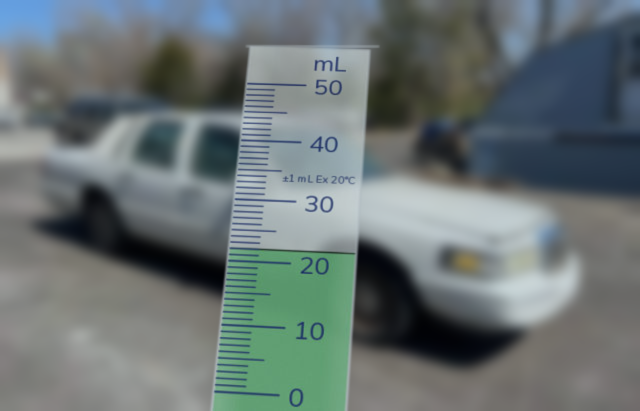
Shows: 22 mL
